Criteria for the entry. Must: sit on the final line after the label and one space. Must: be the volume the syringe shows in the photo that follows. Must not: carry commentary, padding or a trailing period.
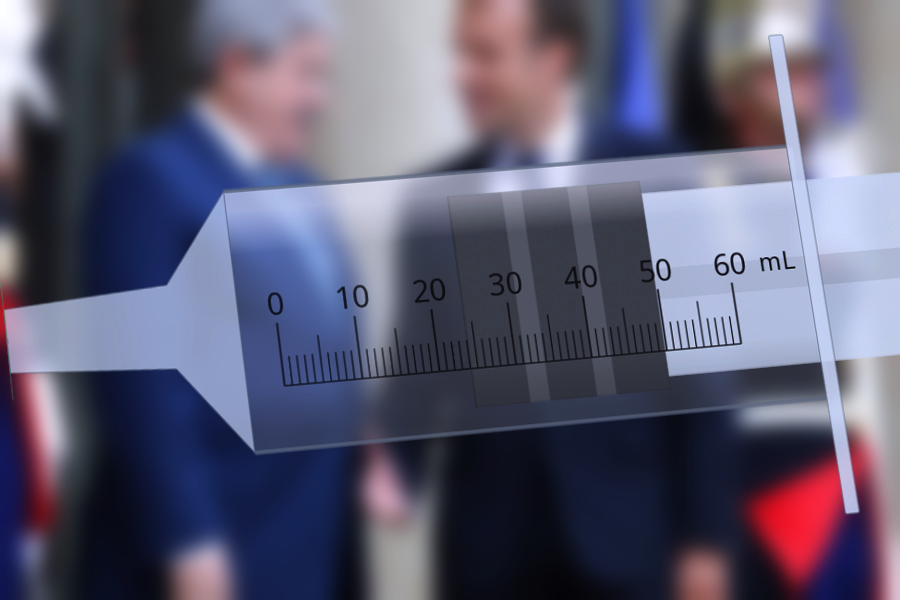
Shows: 24 mL
